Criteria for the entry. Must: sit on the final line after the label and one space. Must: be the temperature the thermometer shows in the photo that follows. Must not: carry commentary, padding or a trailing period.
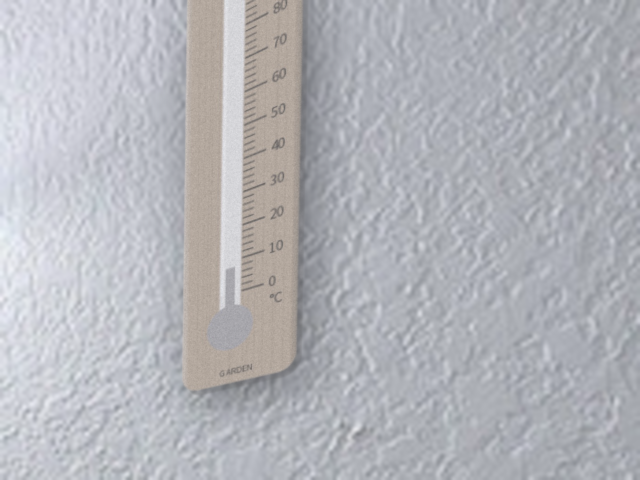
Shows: 8 °C
